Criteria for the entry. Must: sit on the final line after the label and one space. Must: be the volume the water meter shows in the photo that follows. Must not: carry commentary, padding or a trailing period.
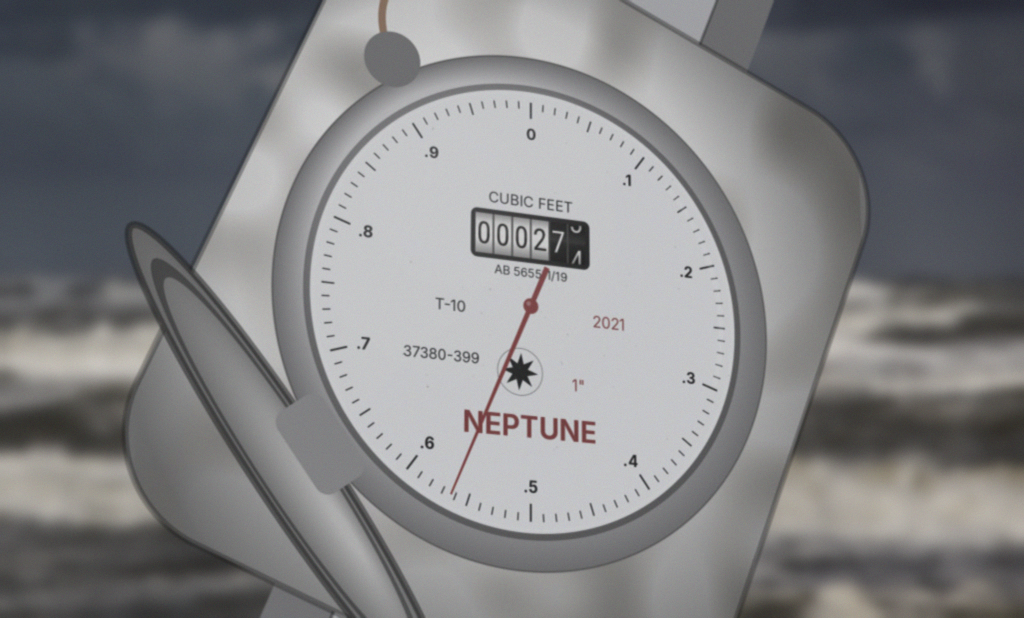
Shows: 273.56 ft³
